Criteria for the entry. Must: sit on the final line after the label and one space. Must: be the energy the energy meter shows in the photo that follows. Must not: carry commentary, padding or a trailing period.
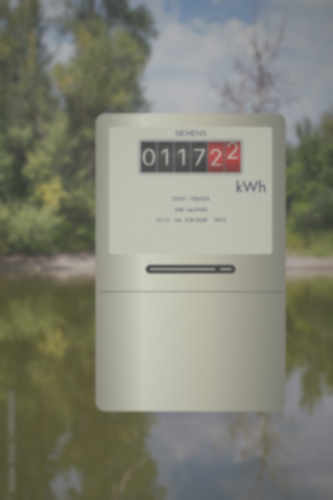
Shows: 117.22 kWh
